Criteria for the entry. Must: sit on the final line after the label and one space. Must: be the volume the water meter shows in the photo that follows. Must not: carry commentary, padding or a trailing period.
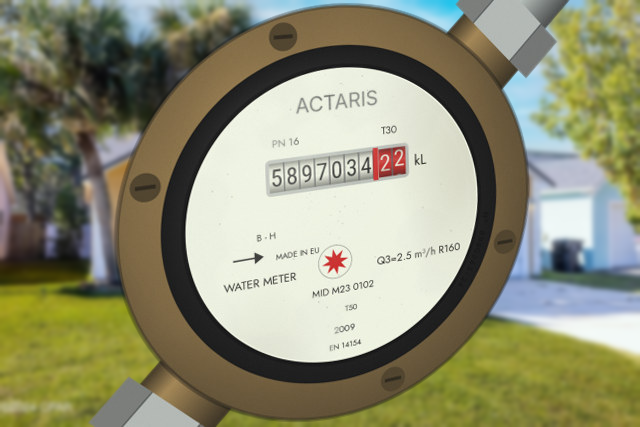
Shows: 5897034.22 kL
